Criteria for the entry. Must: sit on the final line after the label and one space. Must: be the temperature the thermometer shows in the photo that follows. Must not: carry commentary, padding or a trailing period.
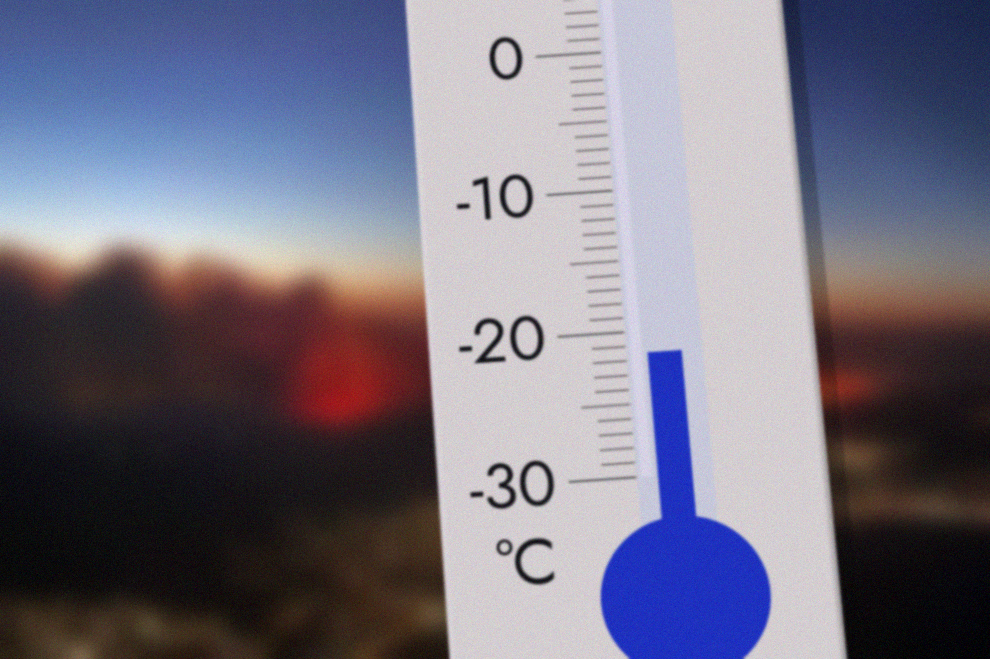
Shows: -21.5 °C
